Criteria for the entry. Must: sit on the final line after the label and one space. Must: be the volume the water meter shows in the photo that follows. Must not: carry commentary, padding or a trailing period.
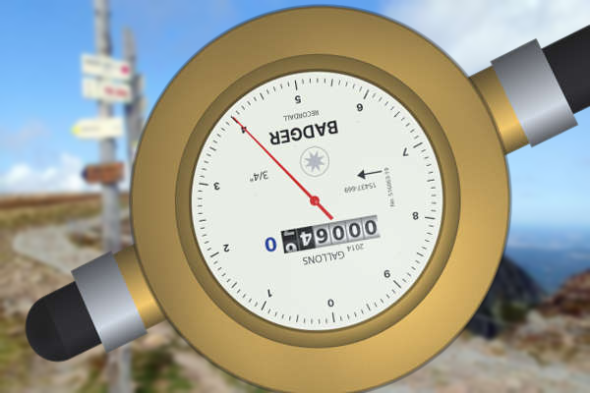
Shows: 6464.0 gal
